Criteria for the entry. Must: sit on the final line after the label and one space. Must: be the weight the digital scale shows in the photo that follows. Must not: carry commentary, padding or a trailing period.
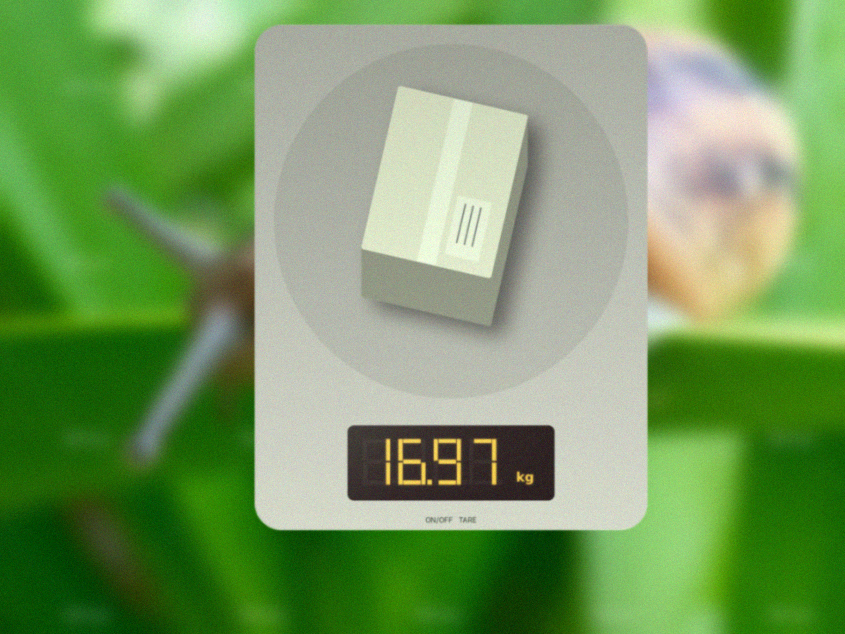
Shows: 16.97 kg
